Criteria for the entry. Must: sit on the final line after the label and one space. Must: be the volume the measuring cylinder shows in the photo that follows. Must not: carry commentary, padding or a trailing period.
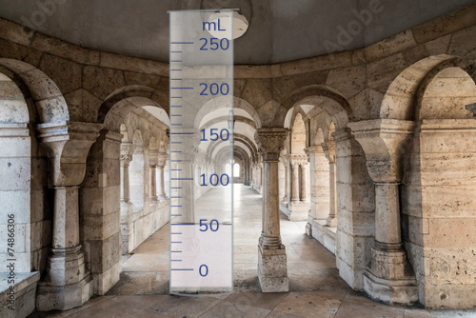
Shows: 50 mL
